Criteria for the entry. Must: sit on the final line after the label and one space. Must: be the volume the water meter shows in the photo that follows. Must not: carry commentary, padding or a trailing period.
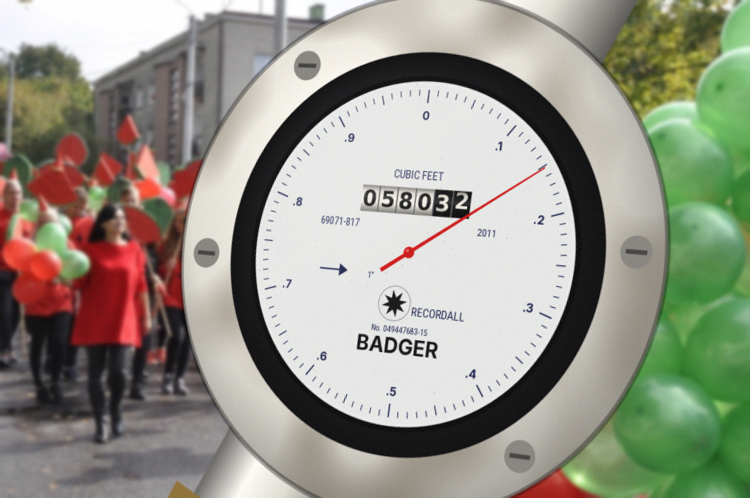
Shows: 58032.15 ft³
